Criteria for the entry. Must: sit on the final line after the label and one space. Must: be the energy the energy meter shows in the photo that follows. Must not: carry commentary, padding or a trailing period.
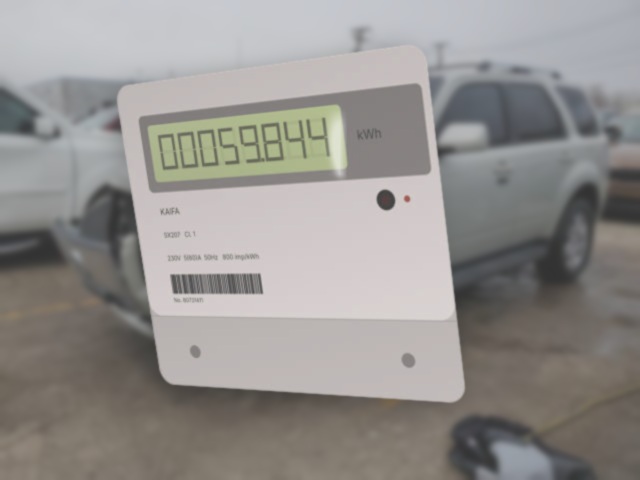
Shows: 59.844 kWh
